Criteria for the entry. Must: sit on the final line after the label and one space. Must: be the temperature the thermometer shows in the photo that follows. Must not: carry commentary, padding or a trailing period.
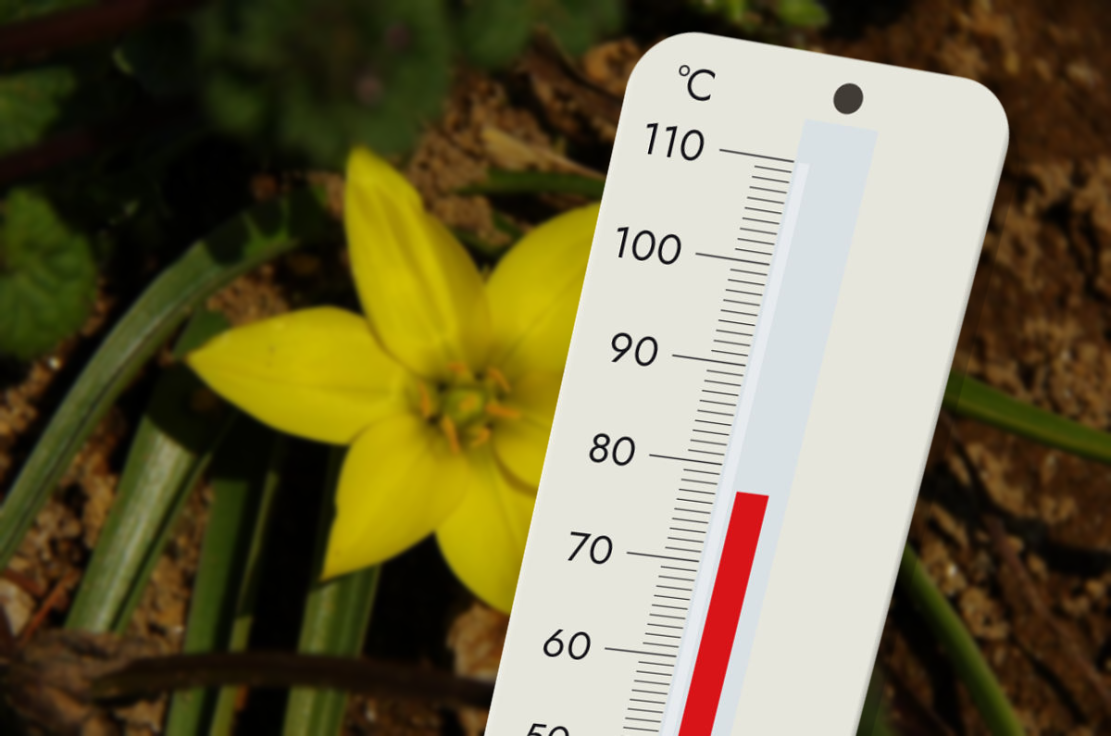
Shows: 77.5 °C
